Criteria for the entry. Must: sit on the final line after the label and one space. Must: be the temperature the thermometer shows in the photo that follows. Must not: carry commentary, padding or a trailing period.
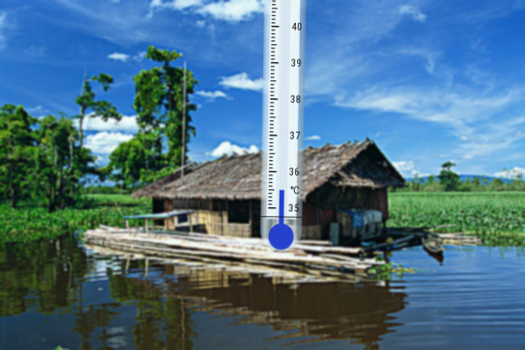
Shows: 35.5 °C
